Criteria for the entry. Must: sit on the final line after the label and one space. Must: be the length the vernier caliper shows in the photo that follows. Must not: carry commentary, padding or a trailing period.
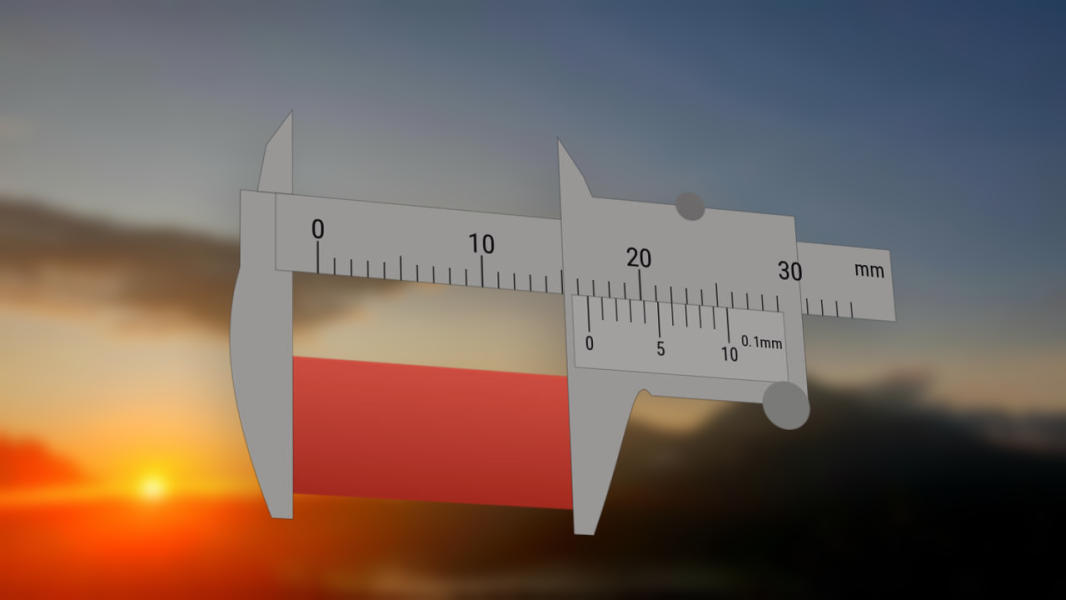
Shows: 16.6 mm
